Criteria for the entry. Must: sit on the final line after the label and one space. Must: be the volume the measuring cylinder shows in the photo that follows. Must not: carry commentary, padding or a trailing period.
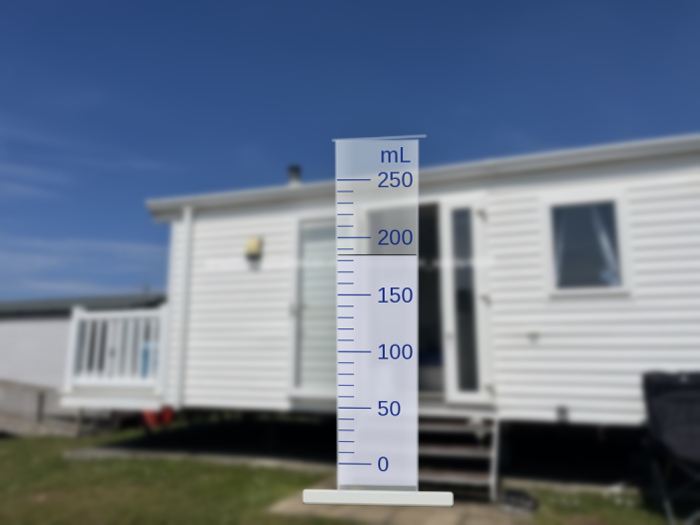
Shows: 185 mL
